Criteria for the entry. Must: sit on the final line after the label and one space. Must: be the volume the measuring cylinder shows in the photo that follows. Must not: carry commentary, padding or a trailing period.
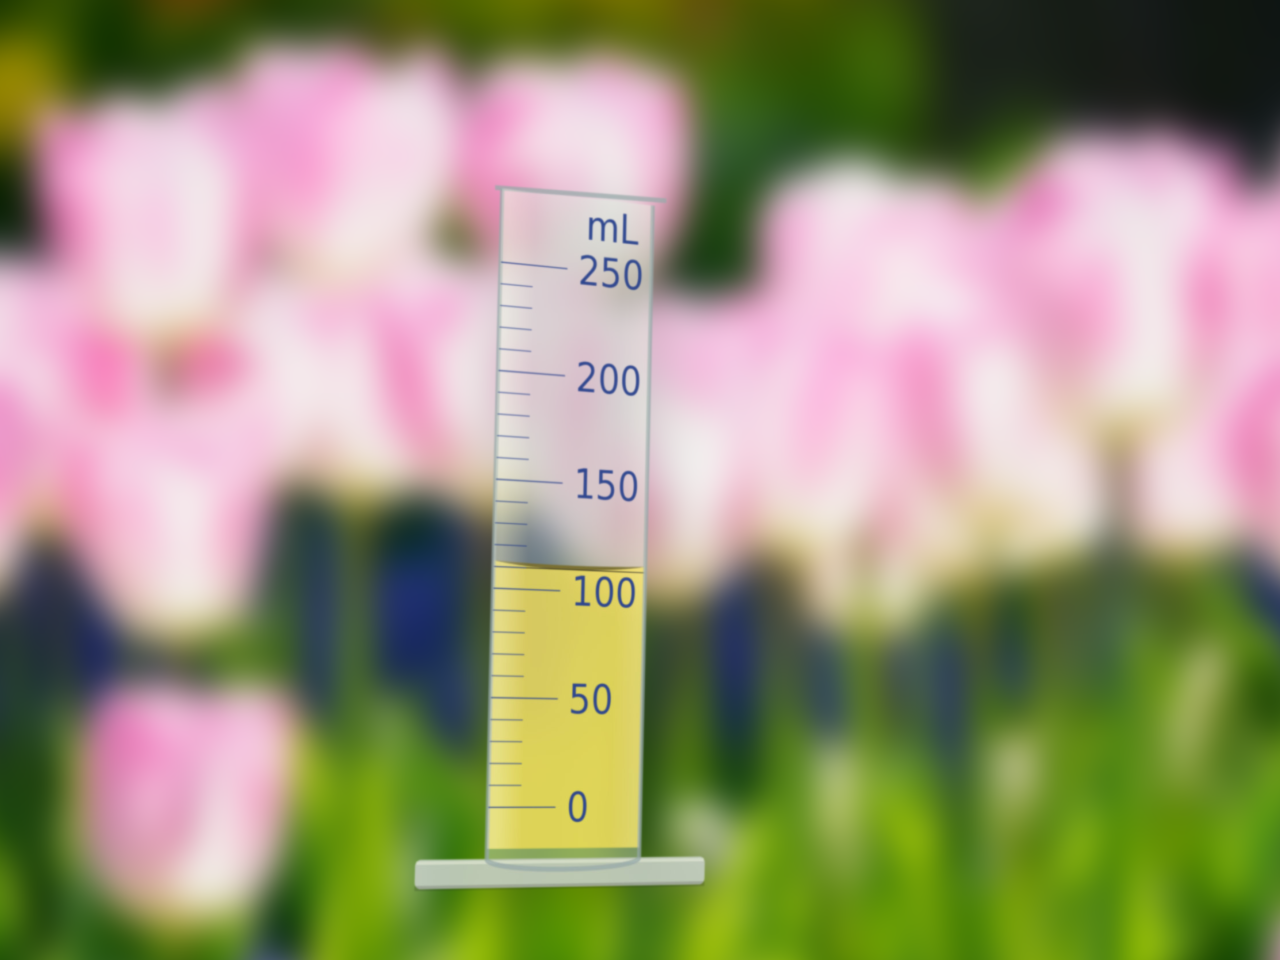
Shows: 110 mL
